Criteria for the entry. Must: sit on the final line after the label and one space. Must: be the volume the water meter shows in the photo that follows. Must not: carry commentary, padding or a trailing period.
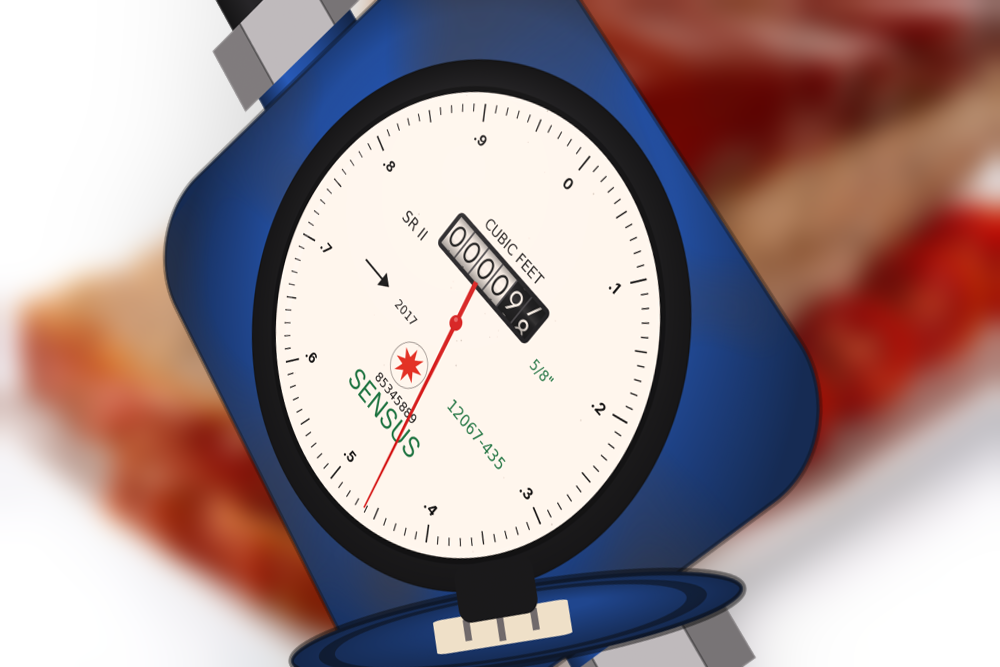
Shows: 97.46 ft³
